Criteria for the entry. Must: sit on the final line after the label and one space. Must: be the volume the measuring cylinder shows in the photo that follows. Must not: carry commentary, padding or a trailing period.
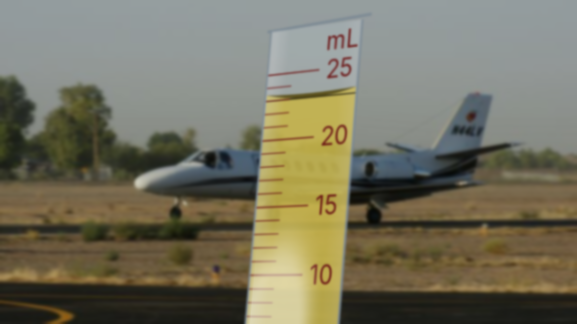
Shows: 23 mL
